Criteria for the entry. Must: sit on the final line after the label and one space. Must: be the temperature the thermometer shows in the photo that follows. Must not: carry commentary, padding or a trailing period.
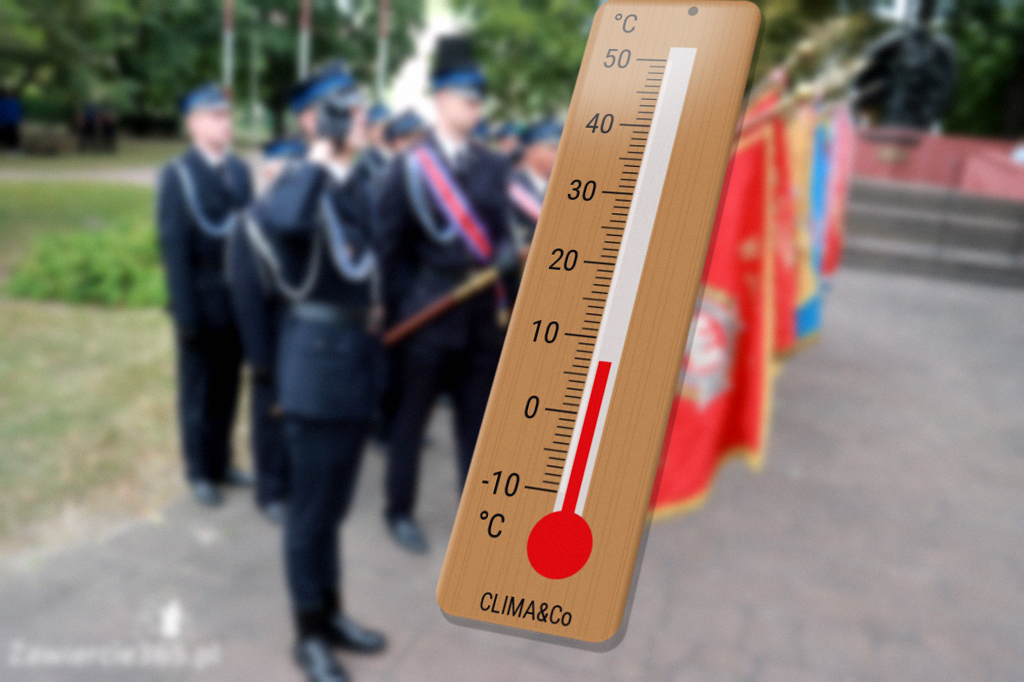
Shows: 7 °C
